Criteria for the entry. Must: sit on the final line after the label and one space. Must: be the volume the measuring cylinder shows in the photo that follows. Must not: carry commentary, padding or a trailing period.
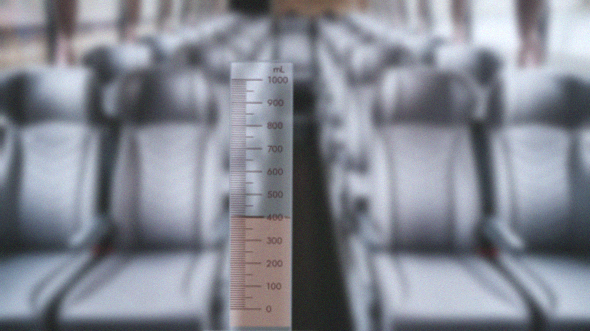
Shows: 400 mL
